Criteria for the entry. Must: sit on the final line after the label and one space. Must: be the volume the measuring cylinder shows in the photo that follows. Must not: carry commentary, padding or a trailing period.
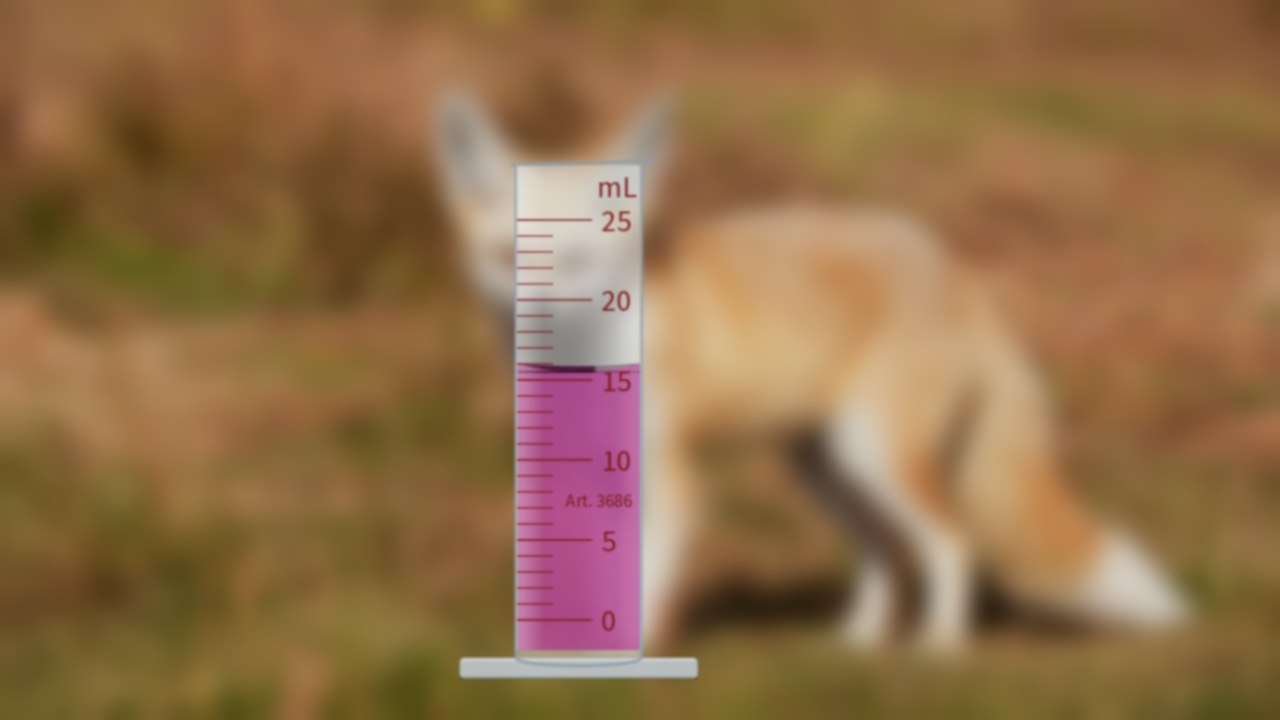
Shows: 15.5 mL
